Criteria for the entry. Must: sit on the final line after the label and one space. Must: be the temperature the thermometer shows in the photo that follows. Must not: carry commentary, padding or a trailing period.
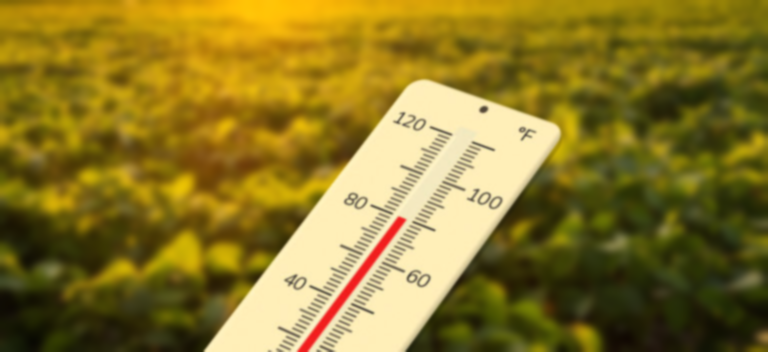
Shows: 80 °F
